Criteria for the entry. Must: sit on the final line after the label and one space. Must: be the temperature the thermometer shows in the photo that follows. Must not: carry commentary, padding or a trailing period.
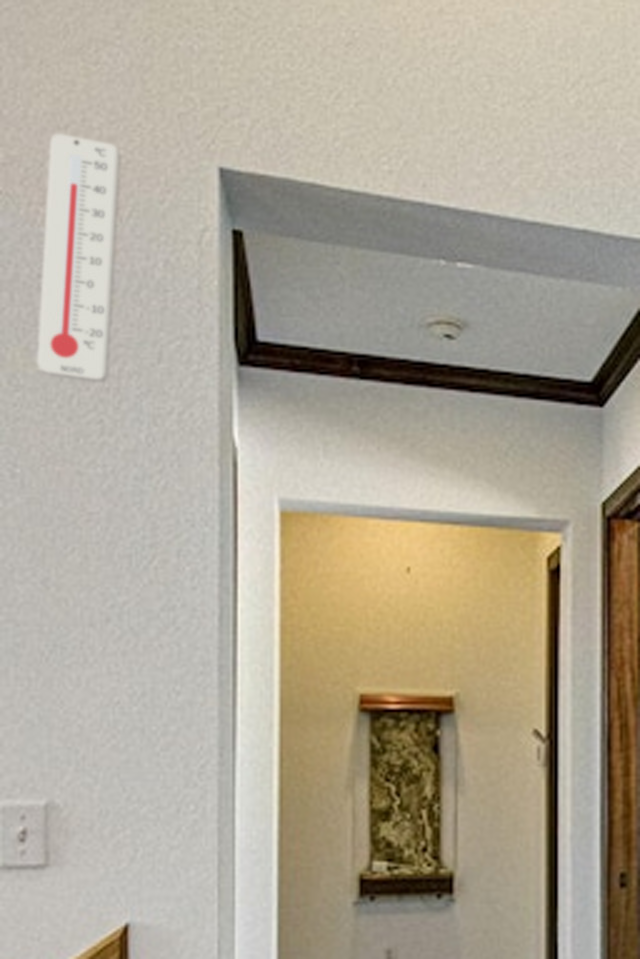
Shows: 40 °C
